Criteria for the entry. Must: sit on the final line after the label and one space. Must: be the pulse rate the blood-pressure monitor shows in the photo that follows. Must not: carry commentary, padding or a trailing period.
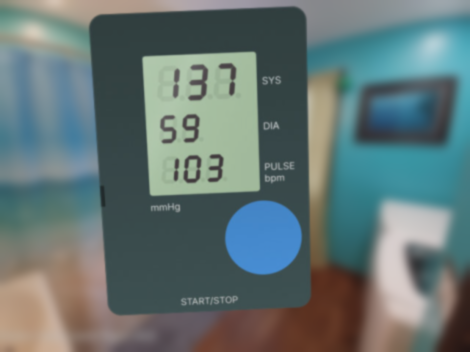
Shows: 103 bpm
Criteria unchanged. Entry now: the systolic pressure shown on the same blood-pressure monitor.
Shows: 137 mmHg
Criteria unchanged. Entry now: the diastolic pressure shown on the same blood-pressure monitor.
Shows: 59 mmHg
